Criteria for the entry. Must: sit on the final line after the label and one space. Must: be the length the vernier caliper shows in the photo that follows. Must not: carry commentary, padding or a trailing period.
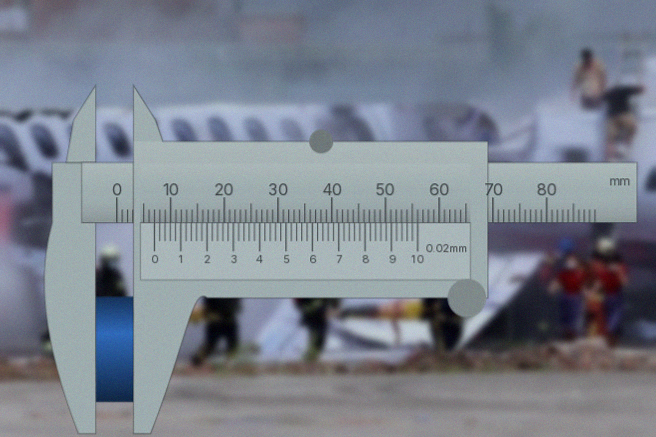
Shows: 7.0 mm
